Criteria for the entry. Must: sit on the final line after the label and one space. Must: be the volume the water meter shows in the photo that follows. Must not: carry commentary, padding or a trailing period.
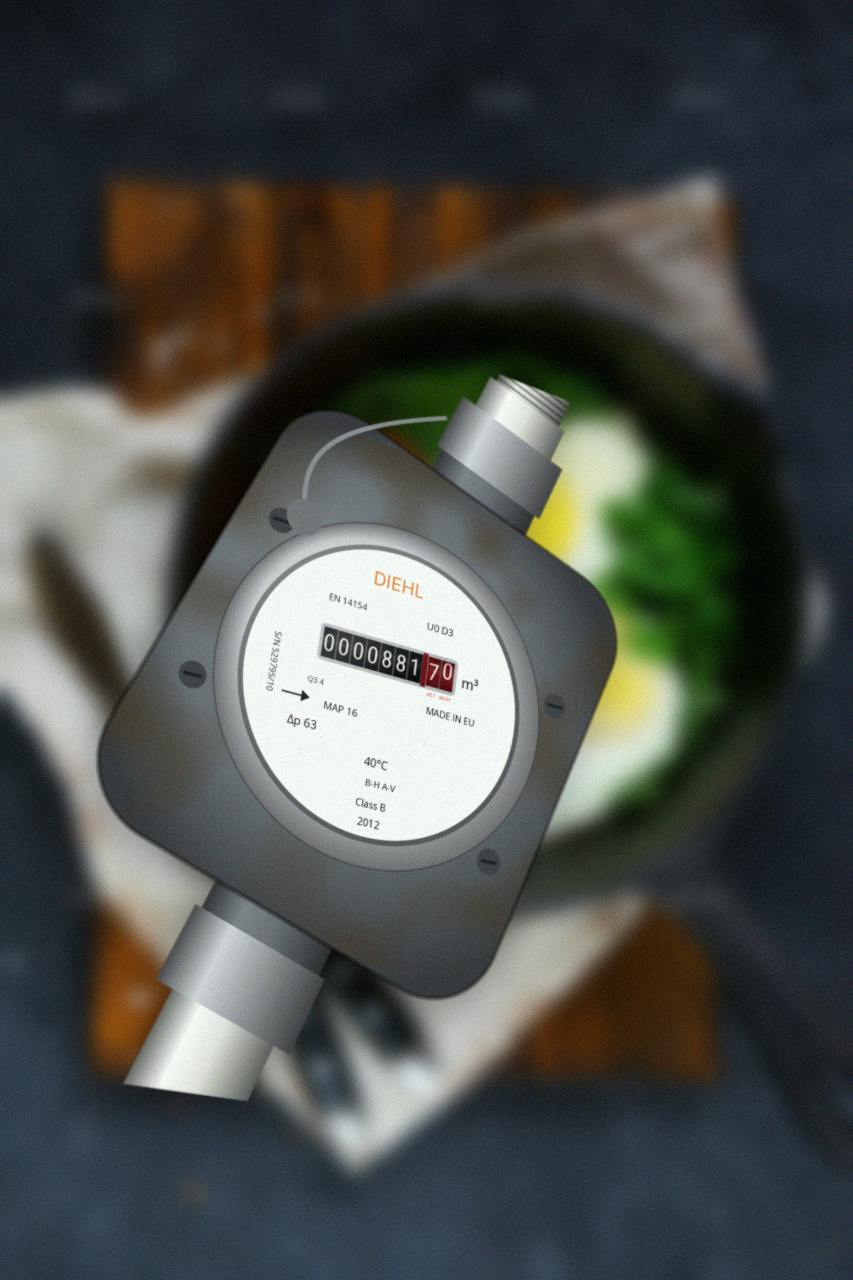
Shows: 881.70 m³
